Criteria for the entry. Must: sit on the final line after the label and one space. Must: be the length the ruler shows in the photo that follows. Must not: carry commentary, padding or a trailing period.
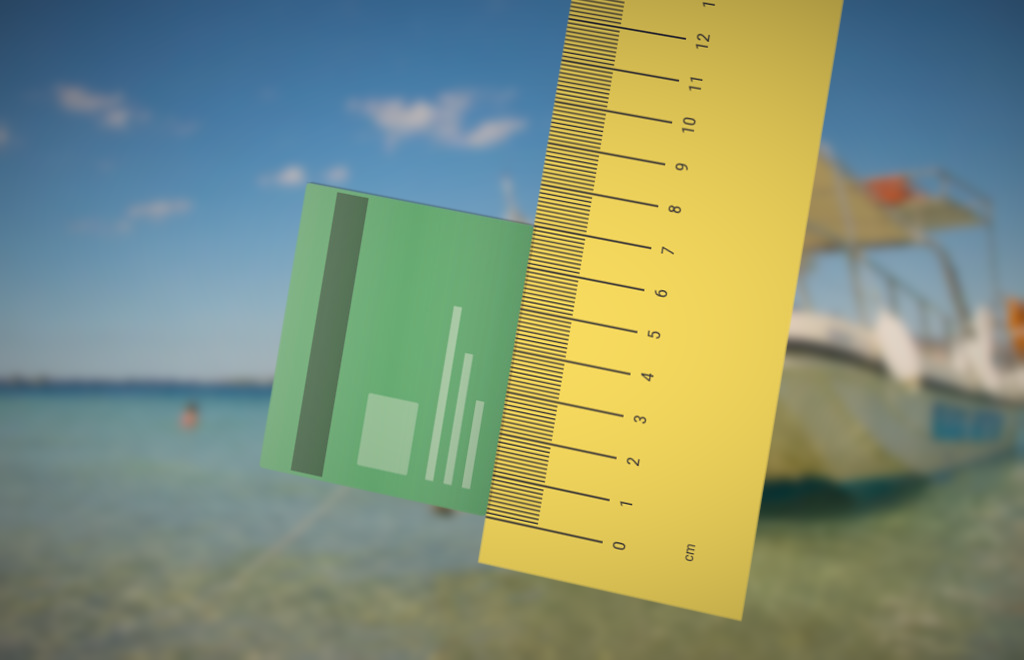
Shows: 7 cm
